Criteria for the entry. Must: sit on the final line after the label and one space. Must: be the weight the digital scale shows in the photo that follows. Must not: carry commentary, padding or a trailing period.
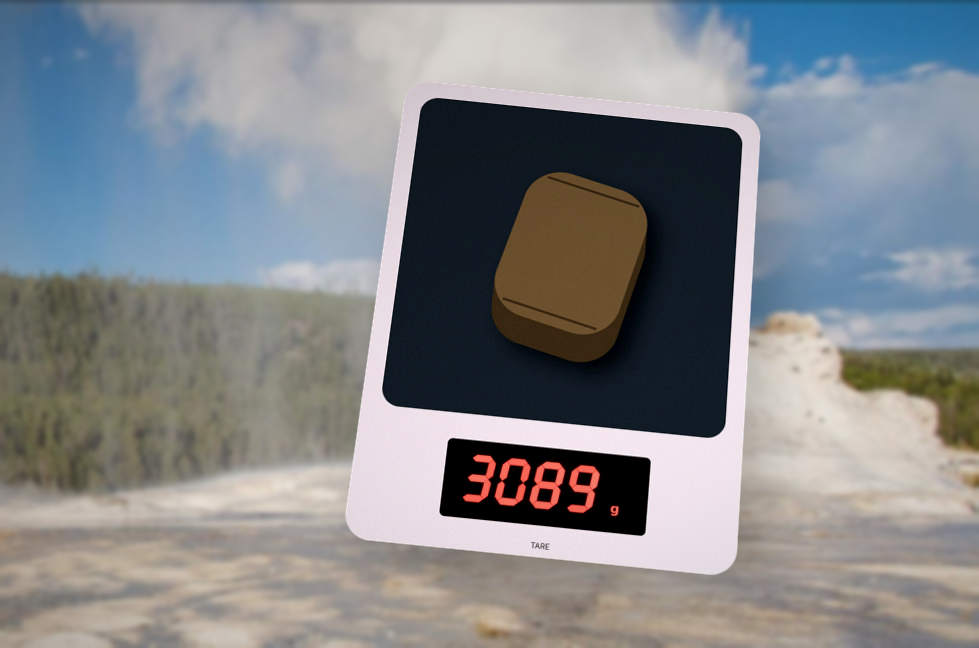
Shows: 3089 g
